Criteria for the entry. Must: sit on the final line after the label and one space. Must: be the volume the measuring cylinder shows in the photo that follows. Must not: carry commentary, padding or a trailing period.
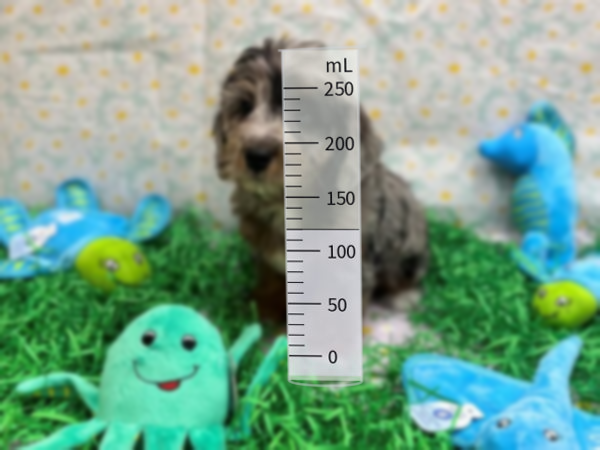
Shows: 120 mL
